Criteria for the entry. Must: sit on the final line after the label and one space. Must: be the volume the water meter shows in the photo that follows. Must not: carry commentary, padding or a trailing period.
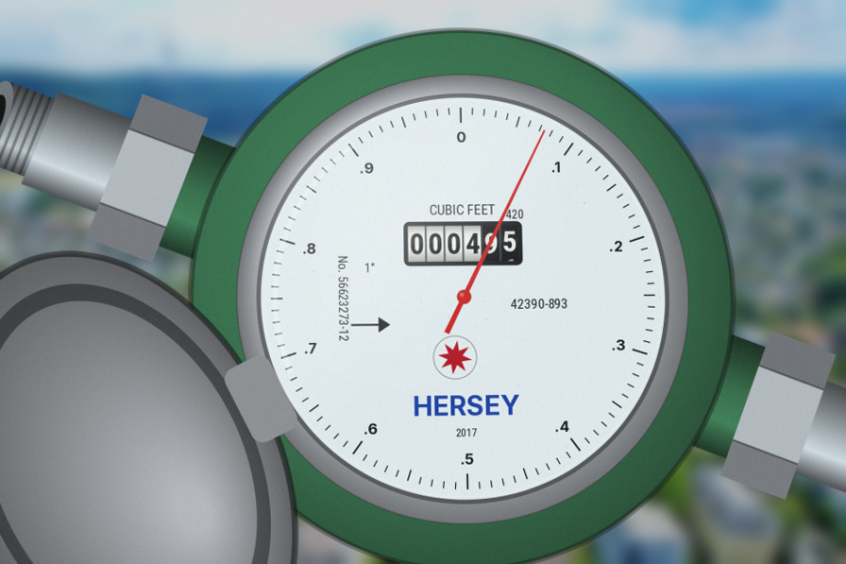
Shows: 495.07 ft³
